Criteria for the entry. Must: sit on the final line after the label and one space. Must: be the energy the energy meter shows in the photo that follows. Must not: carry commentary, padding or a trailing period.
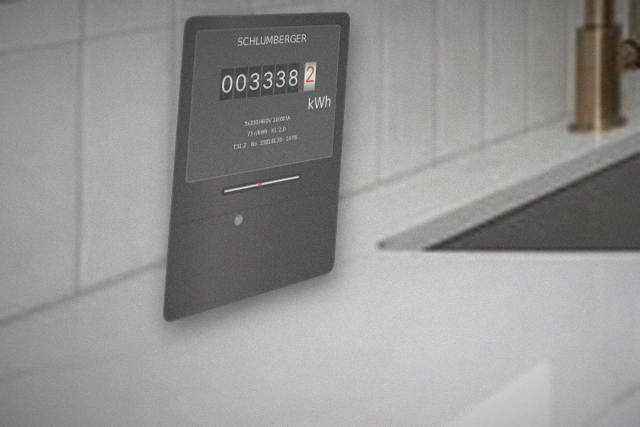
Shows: 3338.2 kWh
